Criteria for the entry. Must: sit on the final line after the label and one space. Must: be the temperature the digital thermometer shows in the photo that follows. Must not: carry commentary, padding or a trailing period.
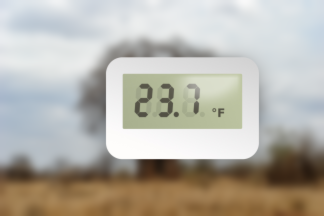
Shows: 23.7 °F
